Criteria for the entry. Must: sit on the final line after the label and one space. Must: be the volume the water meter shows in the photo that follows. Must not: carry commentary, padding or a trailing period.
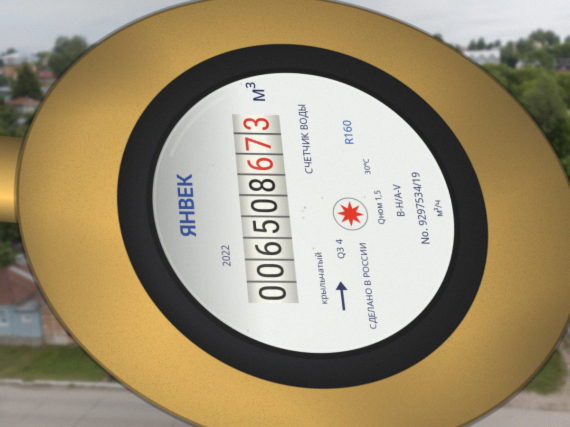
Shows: 6508.673 m³
